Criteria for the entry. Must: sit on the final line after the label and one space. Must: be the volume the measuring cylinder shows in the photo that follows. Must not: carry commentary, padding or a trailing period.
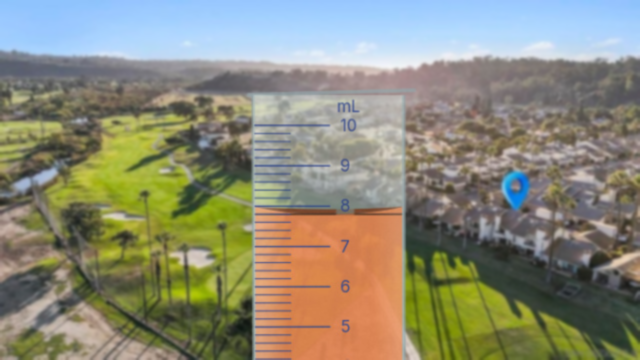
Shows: 7.8 mL
